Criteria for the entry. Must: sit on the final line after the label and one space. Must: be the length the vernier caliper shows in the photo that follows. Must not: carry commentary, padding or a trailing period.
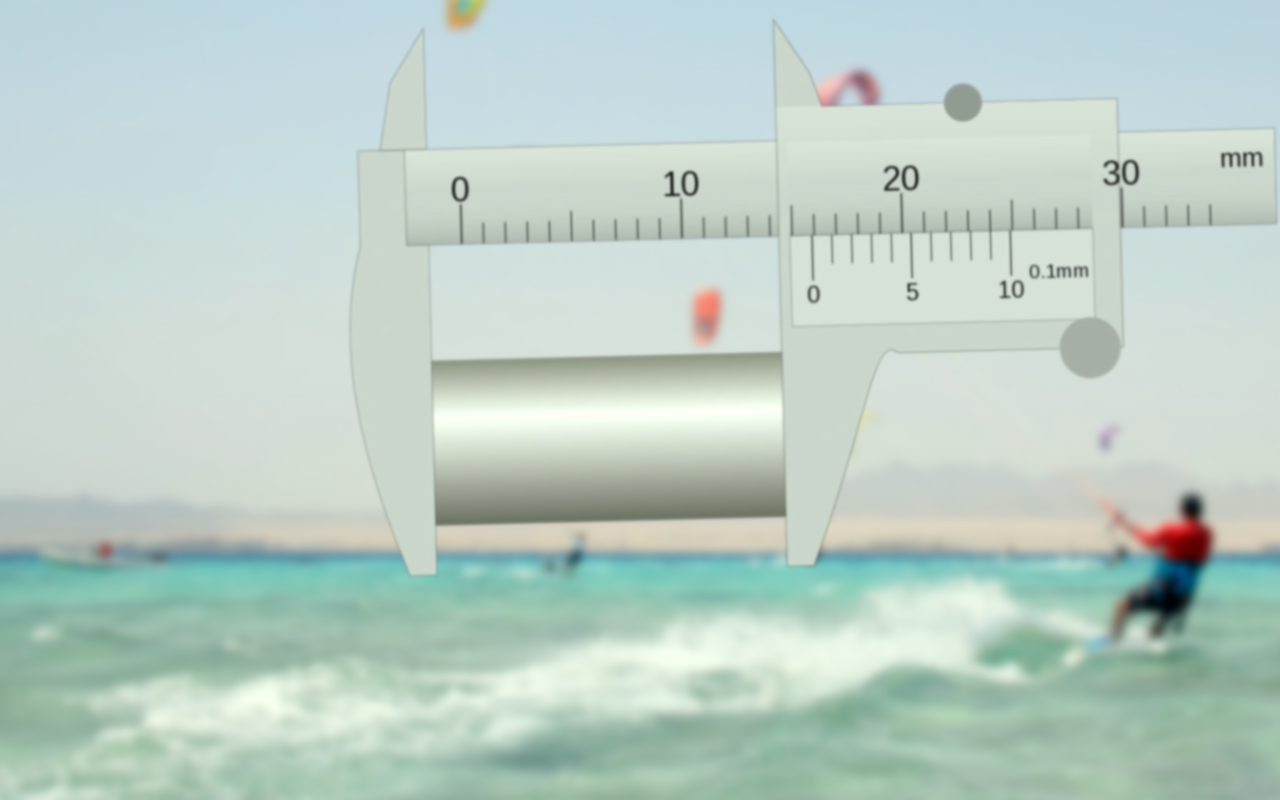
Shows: 15.9 mm
